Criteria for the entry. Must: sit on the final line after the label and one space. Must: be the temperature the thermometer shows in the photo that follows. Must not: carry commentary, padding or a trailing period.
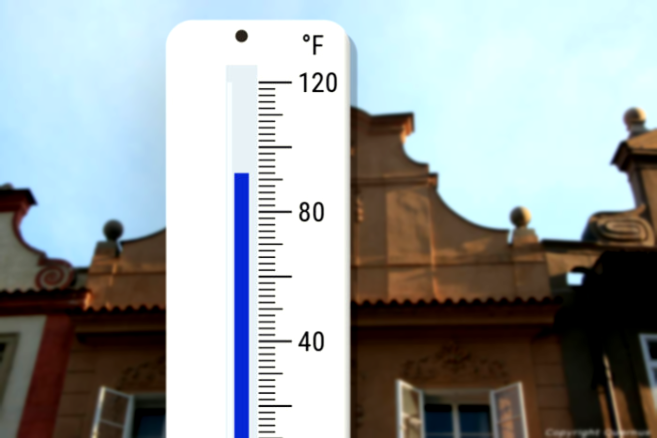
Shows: 92 °F
